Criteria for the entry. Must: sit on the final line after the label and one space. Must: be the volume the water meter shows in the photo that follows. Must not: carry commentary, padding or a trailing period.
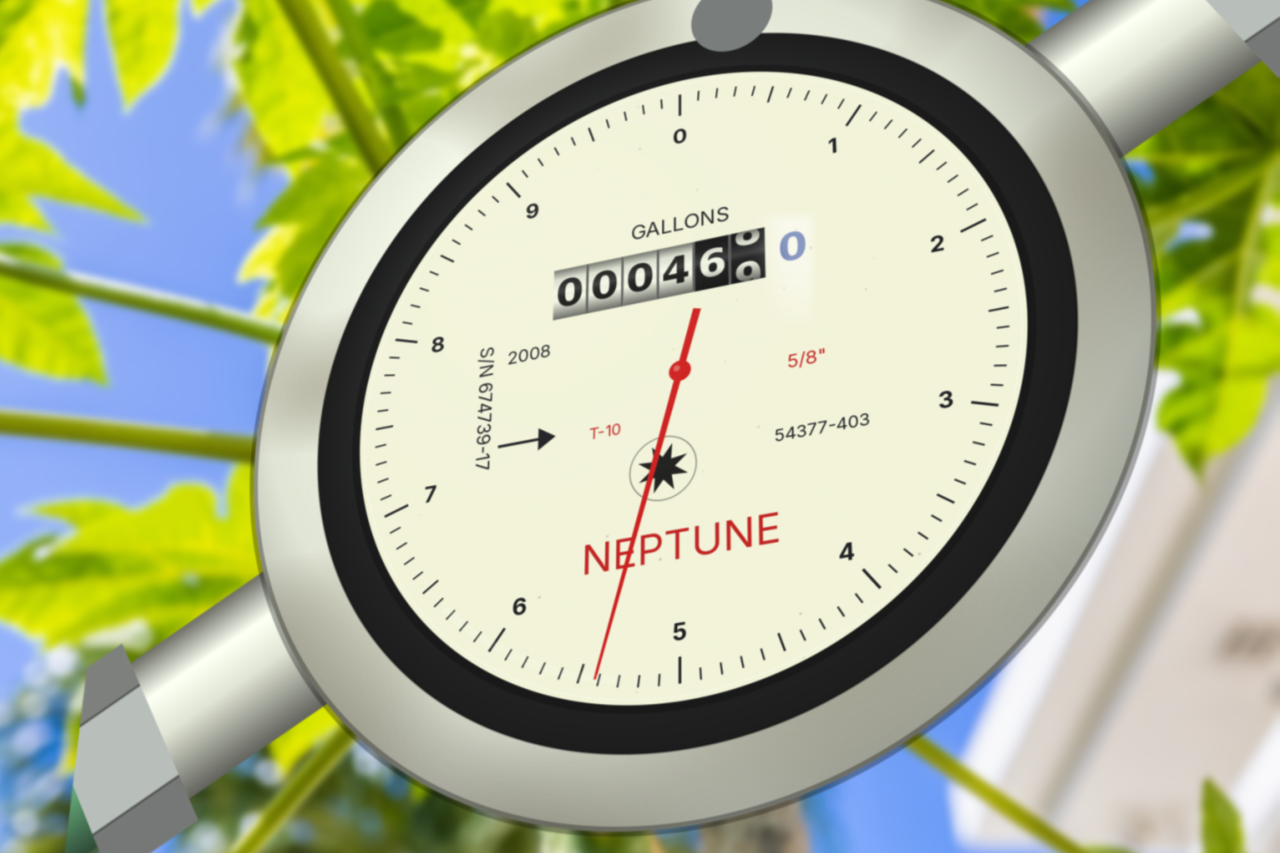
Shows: 4685.4 gal
